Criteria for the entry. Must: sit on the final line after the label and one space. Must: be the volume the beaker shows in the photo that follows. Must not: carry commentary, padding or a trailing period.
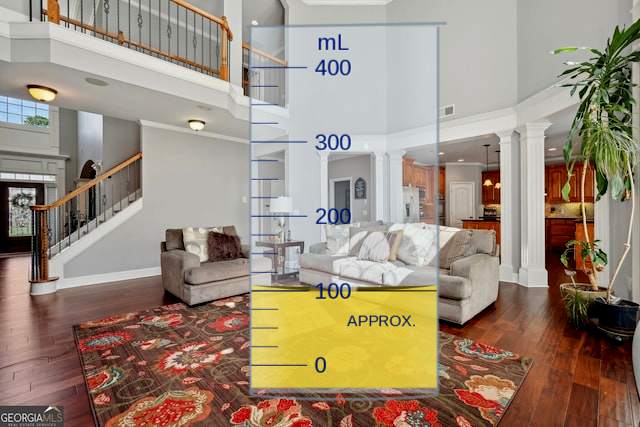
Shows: 100 mL
